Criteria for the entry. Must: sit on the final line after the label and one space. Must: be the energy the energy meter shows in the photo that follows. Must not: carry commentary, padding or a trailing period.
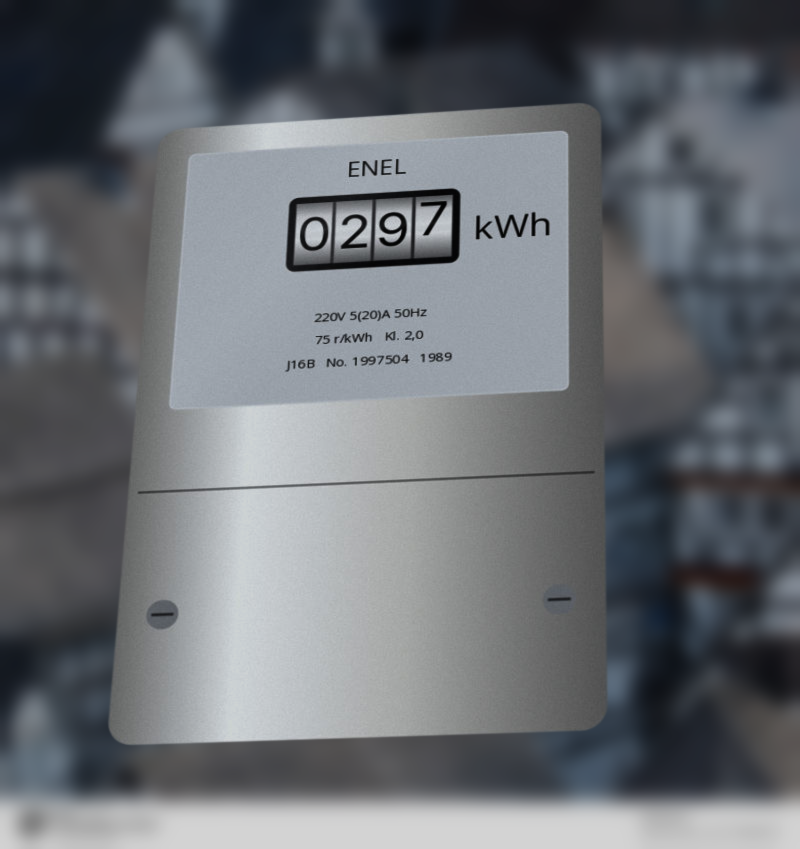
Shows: 297 kWh
